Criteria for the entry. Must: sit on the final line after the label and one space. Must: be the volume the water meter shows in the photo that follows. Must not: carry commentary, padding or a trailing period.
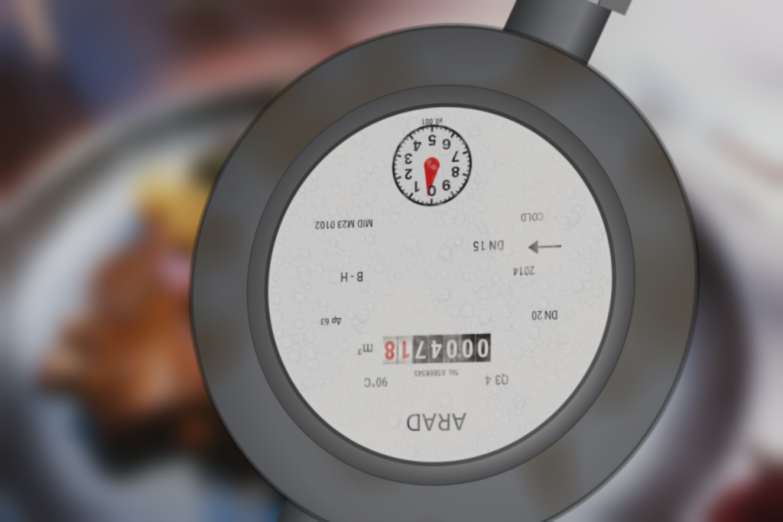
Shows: 47.180 m³
